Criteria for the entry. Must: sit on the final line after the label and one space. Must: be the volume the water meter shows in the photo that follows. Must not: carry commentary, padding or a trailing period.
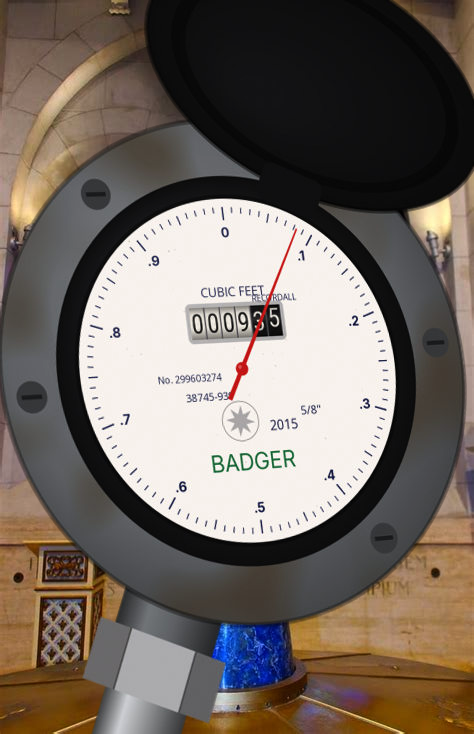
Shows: 935.08 ft³
